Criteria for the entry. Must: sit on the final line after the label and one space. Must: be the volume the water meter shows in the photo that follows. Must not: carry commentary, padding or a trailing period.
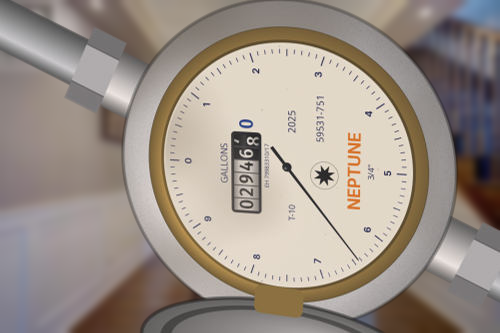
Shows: 294676.4 gal
